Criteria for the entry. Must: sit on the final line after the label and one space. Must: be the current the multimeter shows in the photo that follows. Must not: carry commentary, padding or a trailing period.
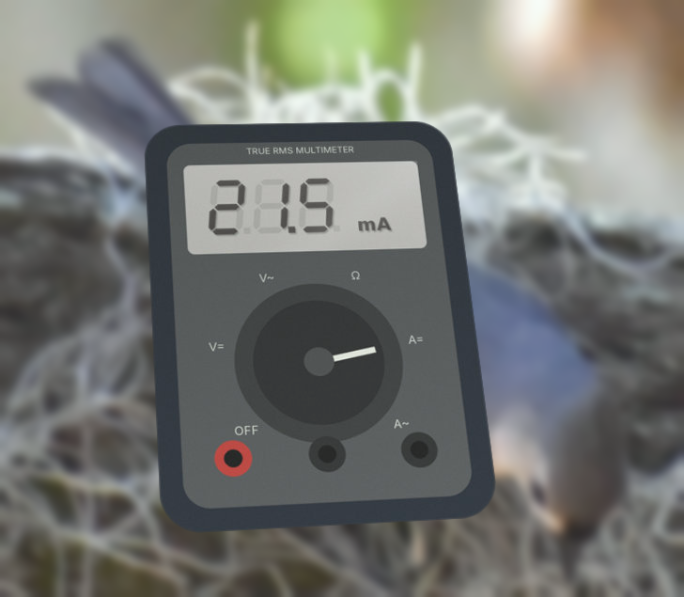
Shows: 21.5 mA
